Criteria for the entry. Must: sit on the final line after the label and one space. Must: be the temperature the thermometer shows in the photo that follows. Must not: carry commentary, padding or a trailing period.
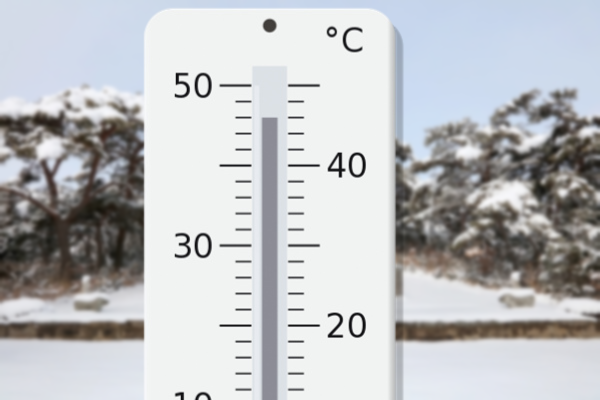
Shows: 46 °C
